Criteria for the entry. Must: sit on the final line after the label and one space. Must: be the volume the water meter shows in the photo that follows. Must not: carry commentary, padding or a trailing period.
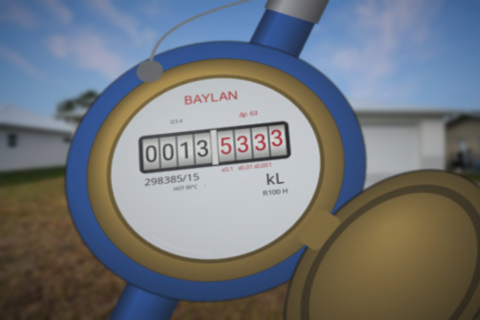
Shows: 13.5333 kL
